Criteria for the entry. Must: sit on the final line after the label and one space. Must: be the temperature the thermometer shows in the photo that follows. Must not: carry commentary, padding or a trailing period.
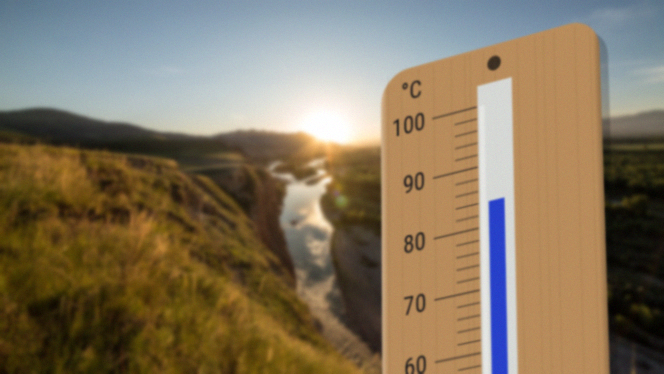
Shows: 84 °C
